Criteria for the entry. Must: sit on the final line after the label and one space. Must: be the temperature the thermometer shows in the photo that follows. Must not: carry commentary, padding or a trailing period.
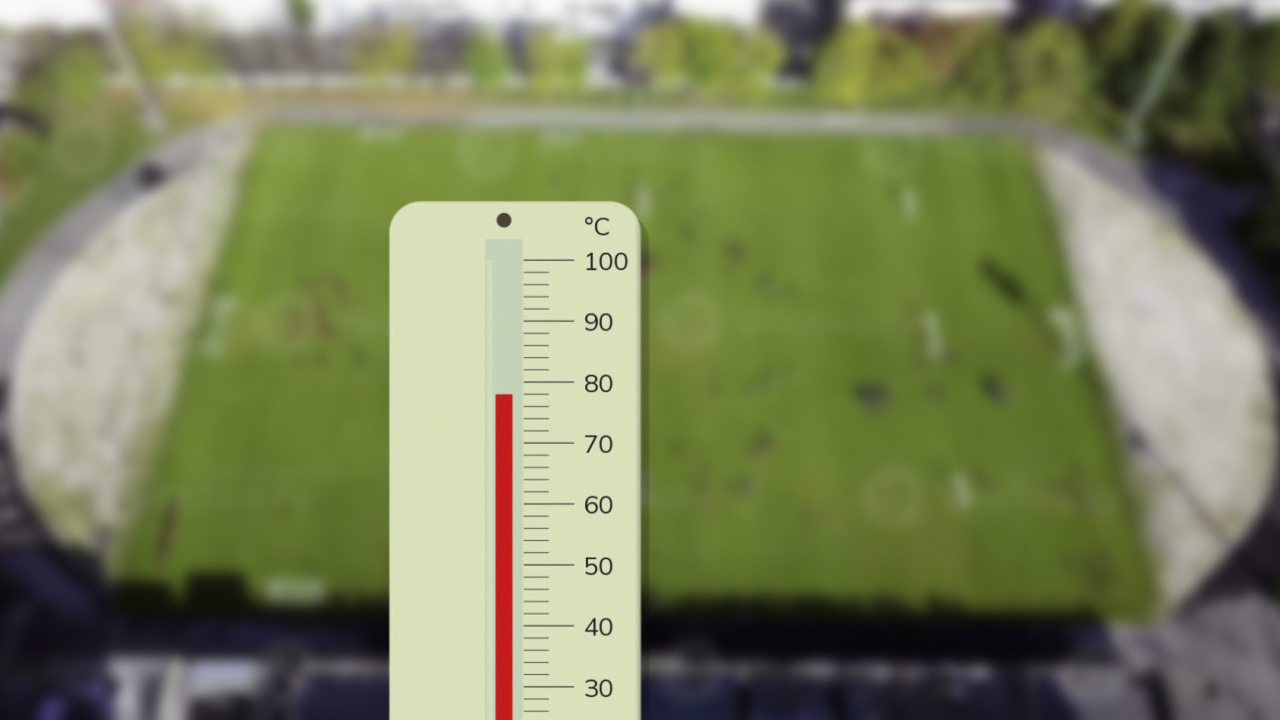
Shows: 78 °C
